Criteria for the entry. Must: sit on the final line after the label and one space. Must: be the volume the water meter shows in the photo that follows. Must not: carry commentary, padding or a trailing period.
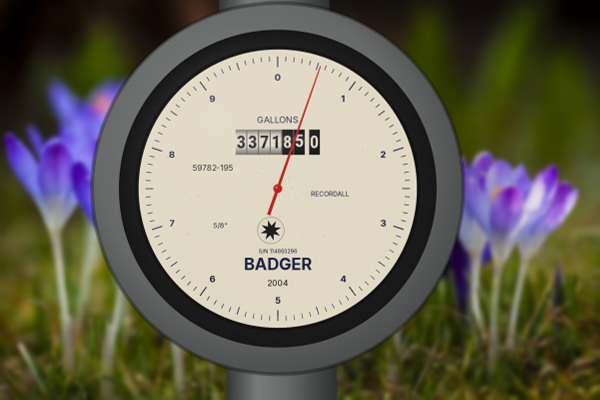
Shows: 3371850.5 gal
